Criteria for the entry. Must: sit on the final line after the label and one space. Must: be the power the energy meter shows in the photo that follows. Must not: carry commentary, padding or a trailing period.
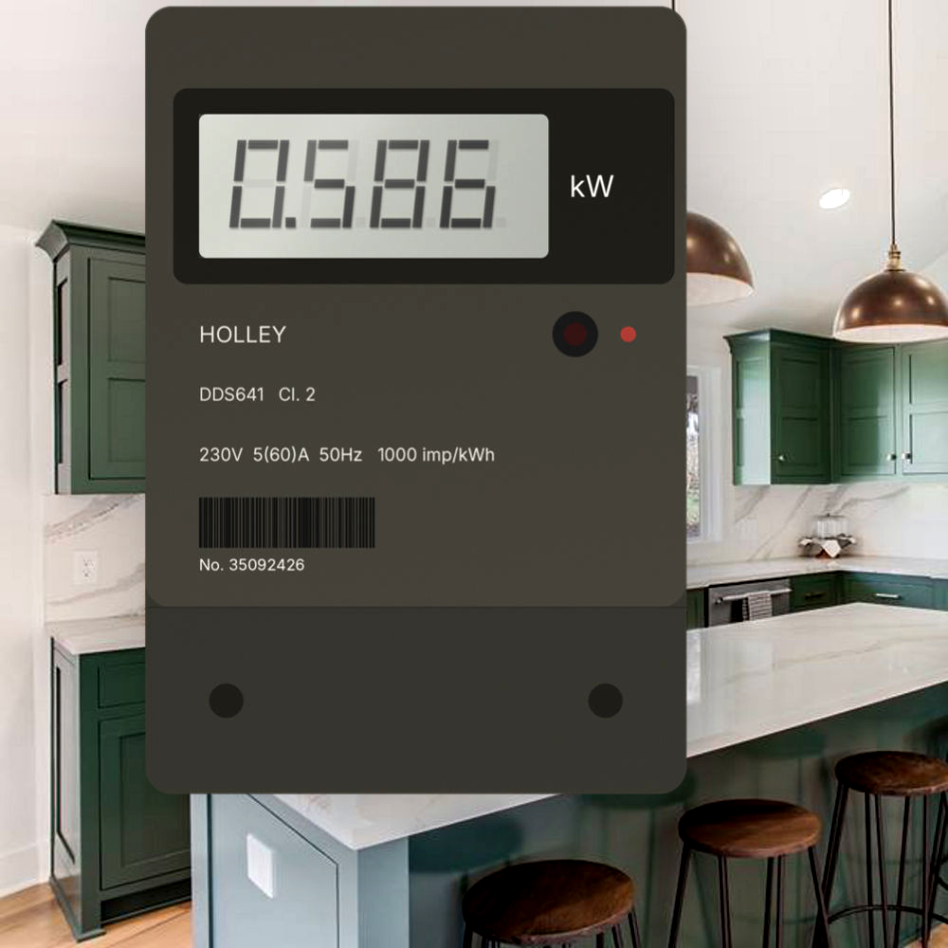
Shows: 0.586 kW
